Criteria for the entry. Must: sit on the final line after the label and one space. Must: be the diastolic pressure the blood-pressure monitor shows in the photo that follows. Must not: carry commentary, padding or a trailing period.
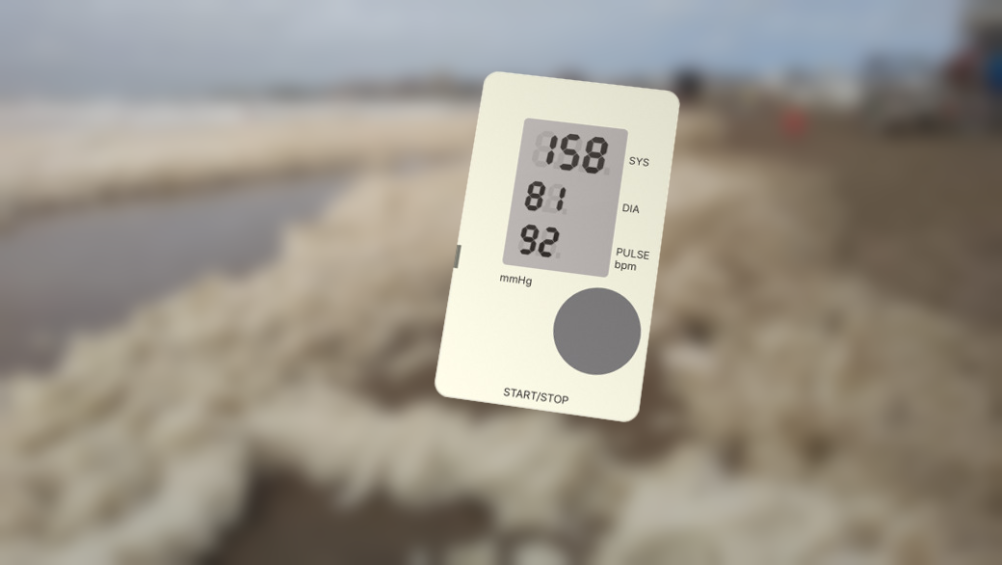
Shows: 81 mmHg
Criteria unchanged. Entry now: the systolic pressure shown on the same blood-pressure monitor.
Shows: 158 mmHg
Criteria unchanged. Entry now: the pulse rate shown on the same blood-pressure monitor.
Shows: 92 bpm
